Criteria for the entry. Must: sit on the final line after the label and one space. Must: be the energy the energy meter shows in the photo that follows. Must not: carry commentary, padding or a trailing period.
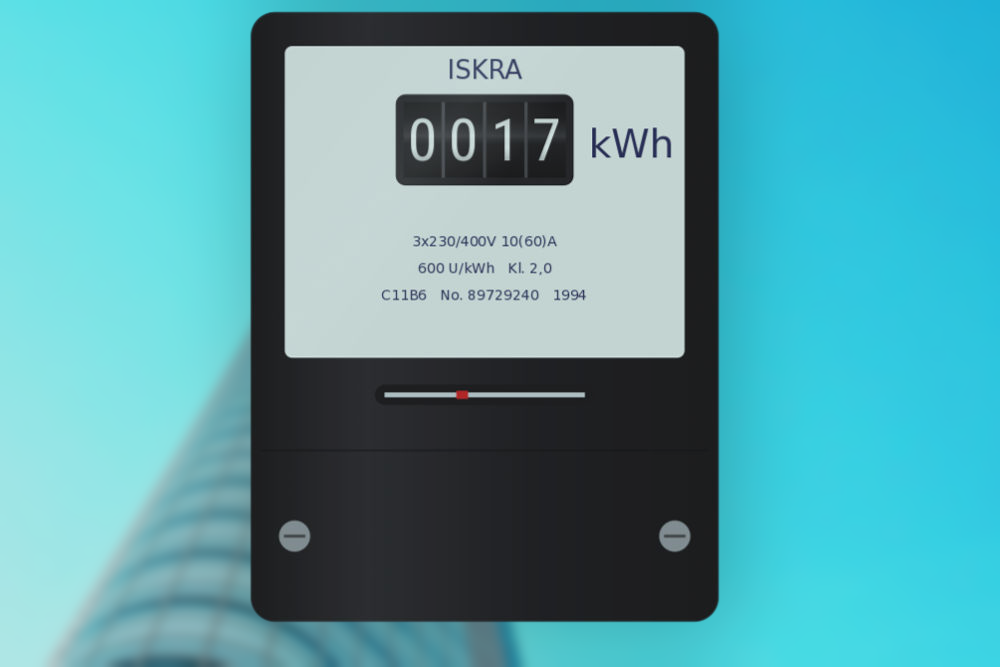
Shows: 17 kWh
